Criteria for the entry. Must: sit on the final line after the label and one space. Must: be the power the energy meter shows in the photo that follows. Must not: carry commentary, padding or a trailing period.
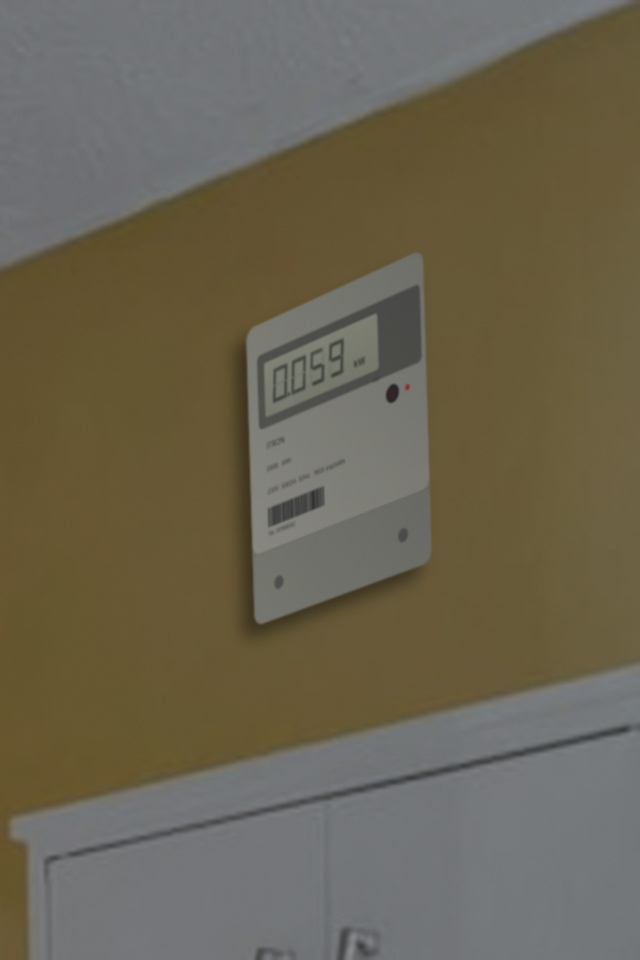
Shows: 0.059 kW
